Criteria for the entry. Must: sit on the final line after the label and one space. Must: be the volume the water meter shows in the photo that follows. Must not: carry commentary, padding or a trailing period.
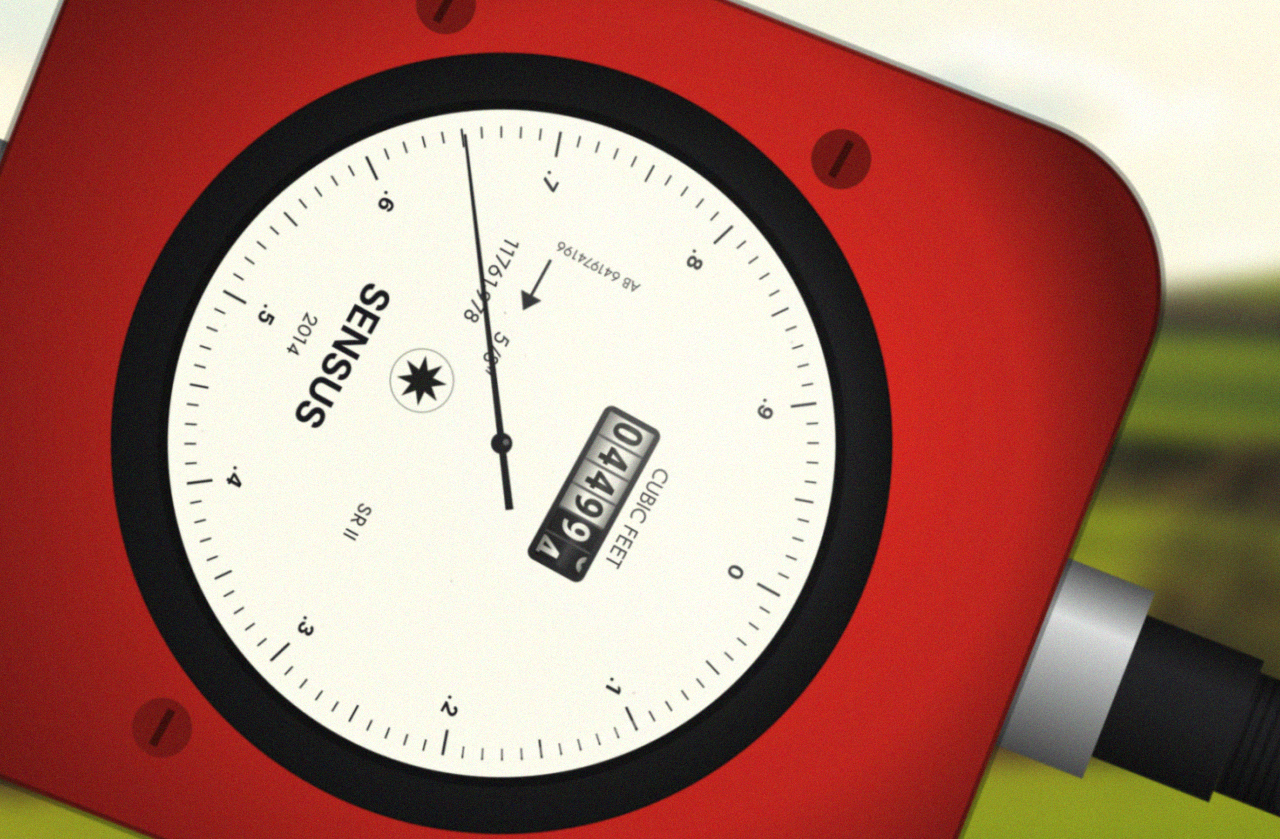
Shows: 44993.65 ft³
